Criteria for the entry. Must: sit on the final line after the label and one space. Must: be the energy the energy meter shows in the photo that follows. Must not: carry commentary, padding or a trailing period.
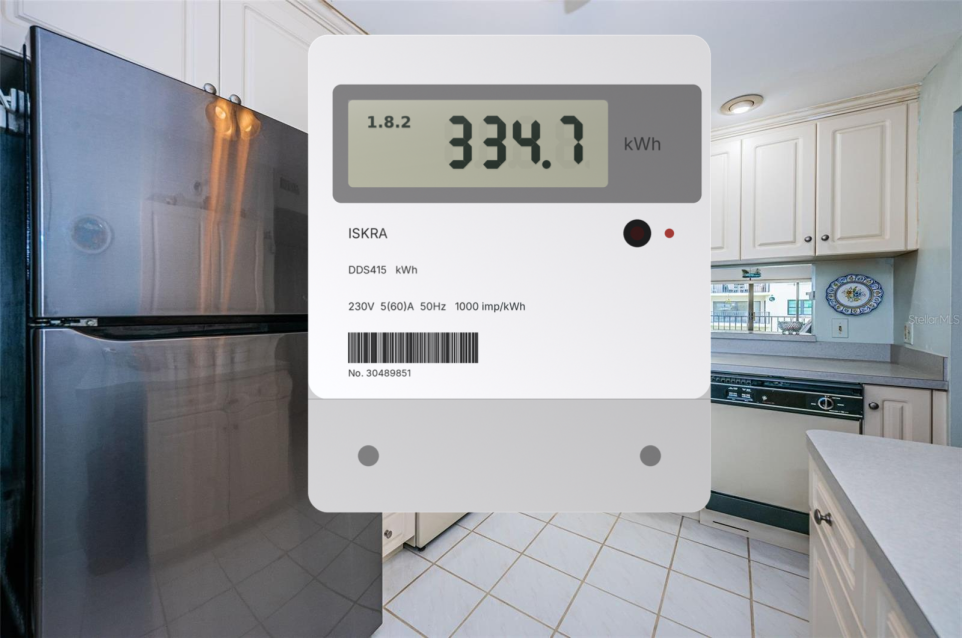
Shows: 334.7 kWh
